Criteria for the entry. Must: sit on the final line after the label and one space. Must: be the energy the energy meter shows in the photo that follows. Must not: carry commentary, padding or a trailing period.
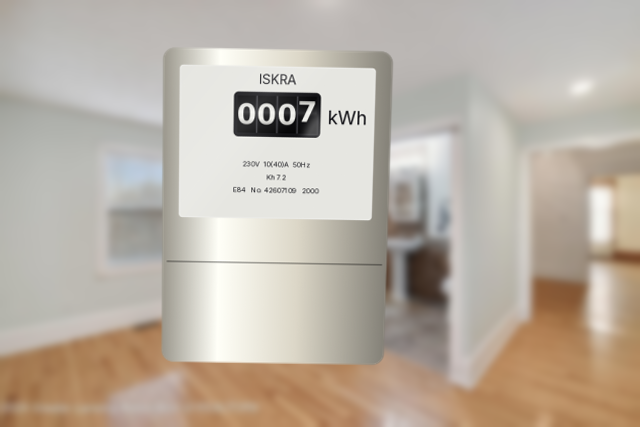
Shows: 7 kWh
